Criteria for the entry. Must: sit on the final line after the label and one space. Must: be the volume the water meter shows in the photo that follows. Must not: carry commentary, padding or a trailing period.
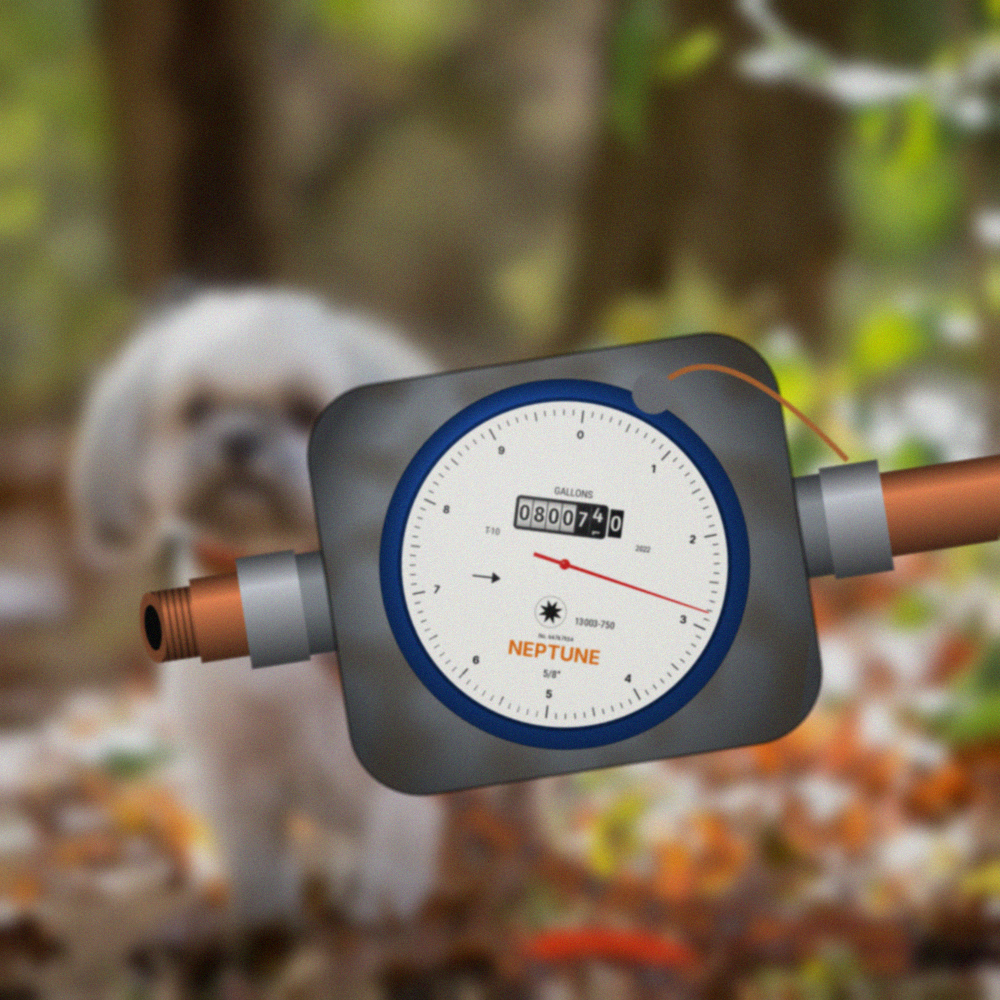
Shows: 800742.8 gal
